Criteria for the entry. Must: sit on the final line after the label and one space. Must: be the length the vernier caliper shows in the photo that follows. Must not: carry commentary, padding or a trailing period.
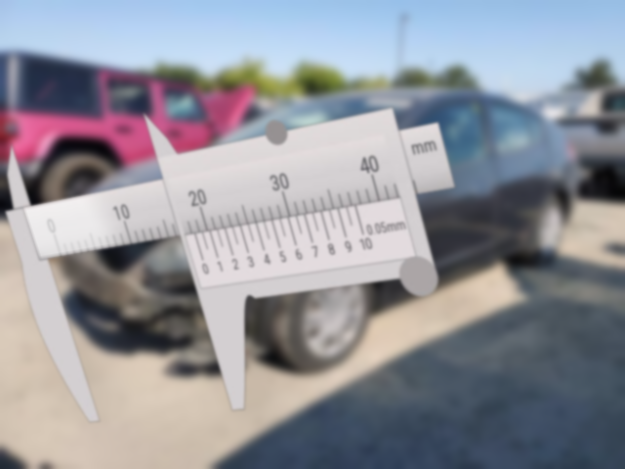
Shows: 18.4 mm
